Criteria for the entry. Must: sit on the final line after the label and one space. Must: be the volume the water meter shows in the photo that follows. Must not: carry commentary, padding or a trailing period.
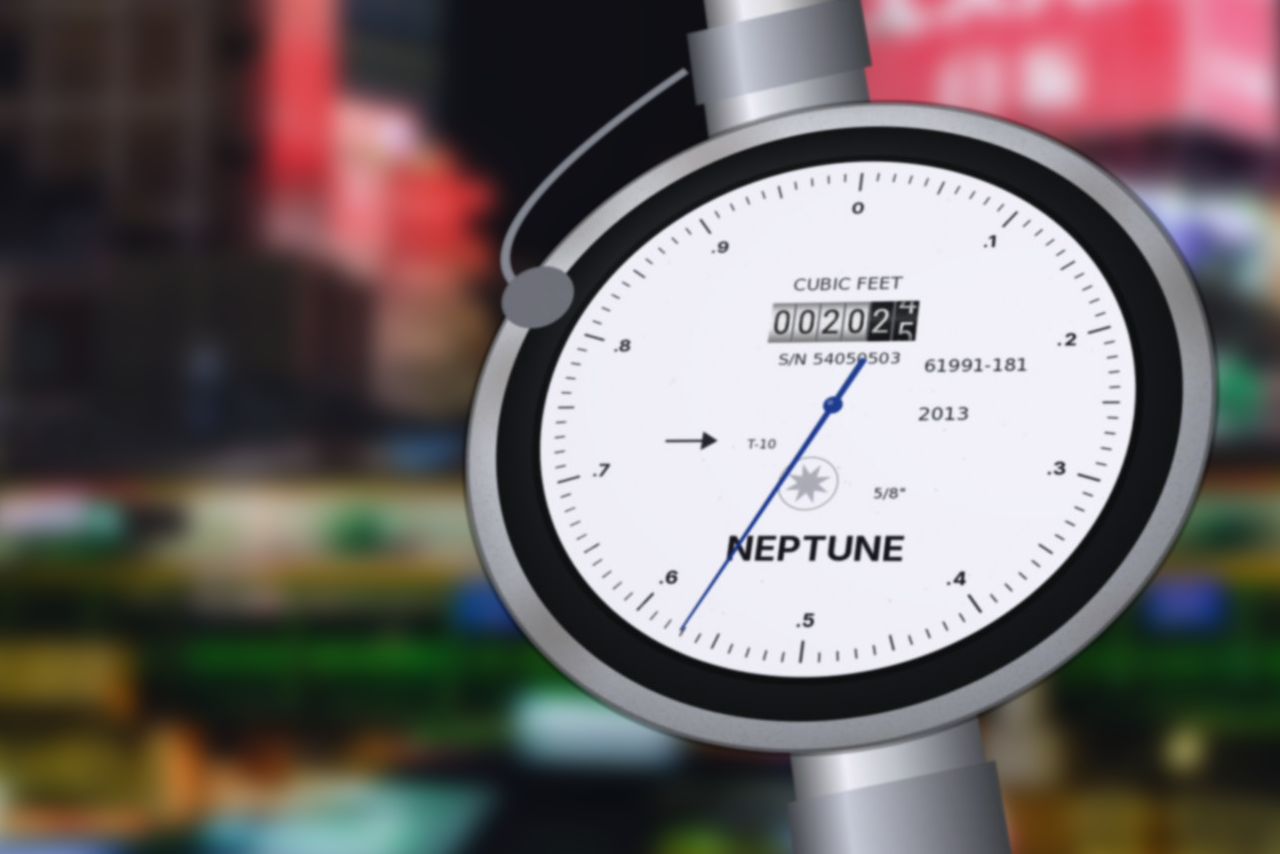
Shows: 2024.57 ft³
